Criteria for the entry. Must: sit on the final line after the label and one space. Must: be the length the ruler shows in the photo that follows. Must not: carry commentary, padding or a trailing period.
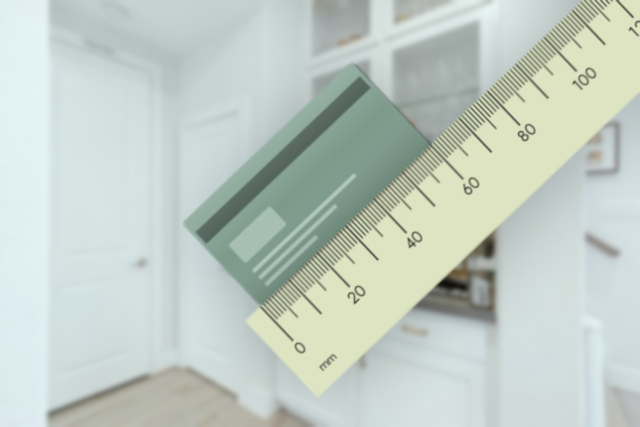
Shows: 60 mm
